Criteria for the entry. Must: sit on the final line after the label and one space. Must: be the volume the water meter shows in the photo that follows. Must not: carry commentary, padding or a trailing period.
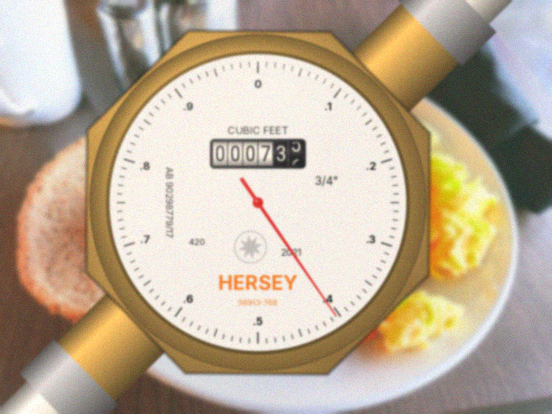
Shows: 735.40 ft³
